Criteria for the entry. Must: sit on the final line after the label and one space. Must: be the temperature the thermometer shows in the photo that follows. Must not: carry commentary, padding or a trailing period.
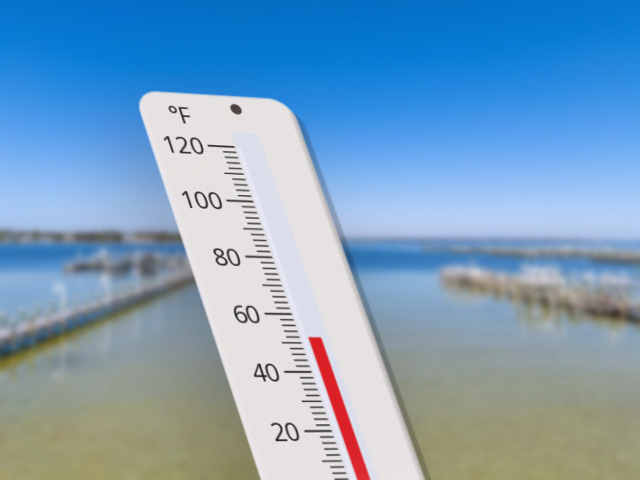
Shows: 52 °F
